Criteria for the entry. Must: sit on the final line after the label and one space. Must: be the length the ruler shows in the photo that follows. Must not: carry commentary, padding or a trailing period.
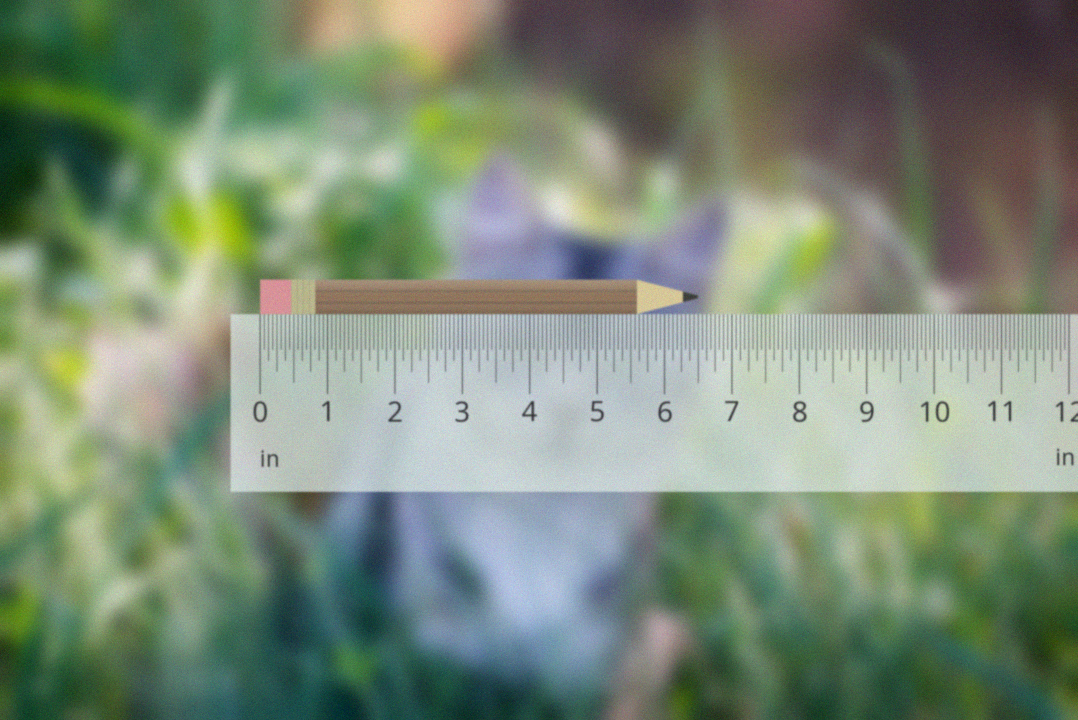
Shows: 6.5 in
